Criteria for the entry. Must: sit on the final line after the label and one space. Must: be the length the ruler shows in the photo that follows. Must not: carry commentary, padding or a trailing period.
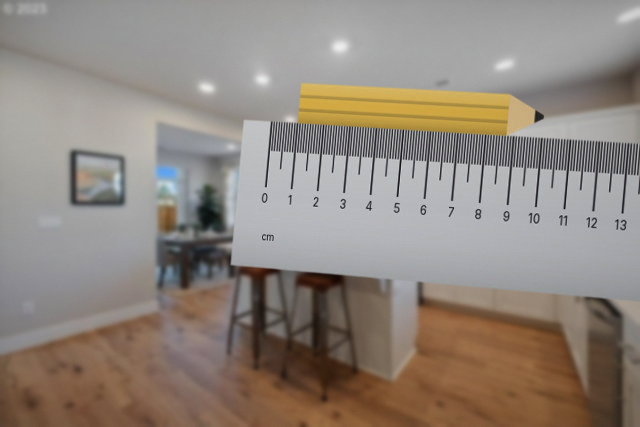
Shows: 9 cm
